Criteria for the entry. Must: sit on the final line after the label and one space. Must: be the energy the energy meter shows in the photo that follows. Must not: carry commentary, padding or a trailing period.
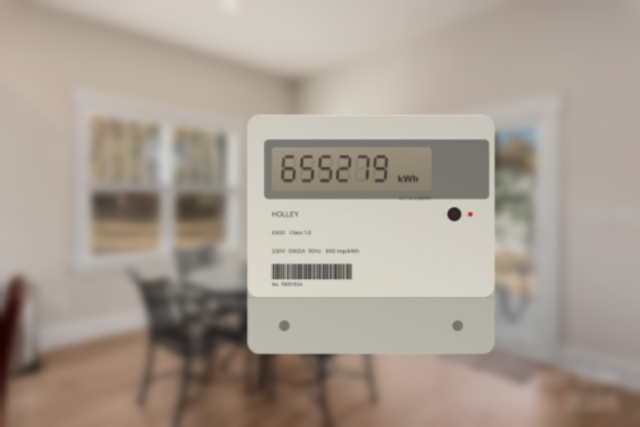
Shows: 655279 kWh
